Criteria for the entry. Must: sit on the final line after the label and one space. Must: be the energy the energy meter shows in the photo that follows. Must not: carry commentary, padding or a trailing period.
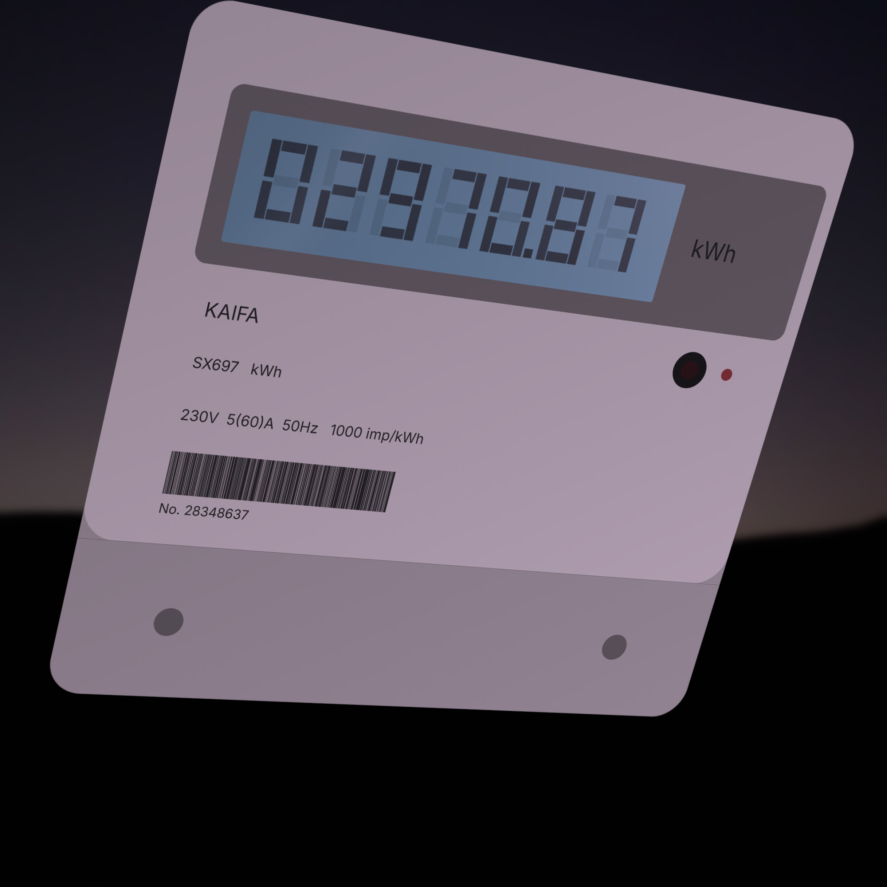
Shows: 2970.87 kWh
